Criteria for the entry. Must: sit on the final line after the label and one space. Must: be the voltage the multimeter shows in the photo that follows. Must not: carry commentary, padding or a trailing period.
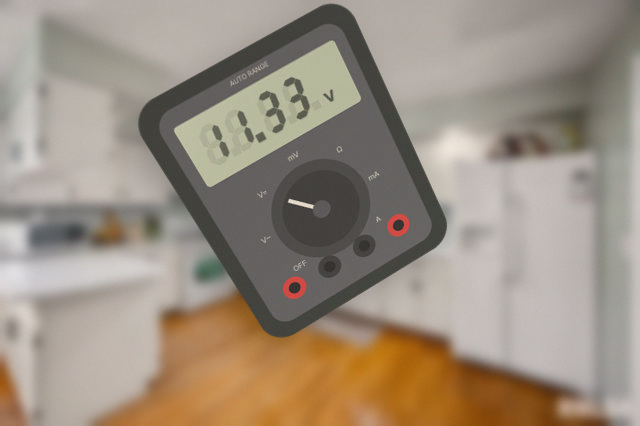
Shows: 11.33 V
